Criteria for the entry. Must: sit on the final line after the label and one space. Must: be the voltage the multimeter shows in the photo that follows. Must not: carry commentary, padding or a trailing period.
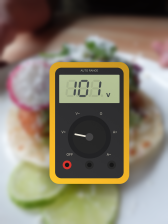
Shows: 101 V
